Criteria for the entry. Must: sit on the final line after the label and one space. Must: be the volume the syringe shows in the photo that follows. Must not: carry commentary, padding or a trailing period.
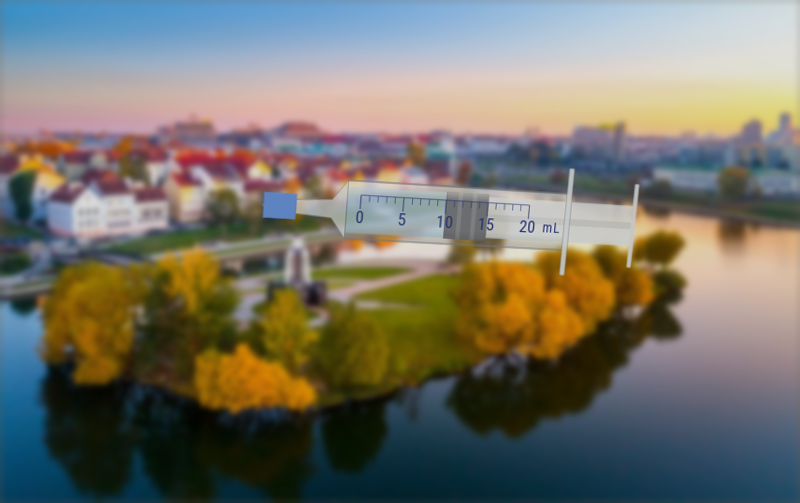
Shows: 10 mL
